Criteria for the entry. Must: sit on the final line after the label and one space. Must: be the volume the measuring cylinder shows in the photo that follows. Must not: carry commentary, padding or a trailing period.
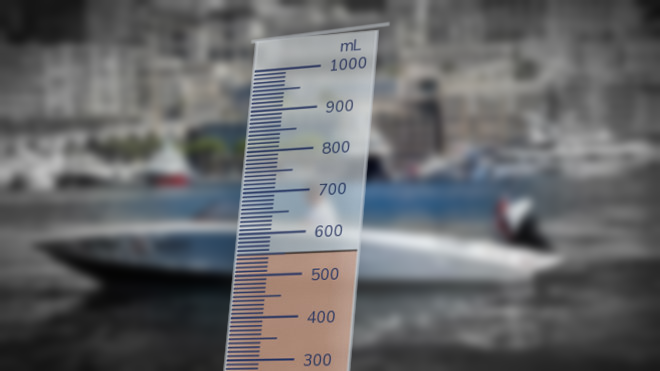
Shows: 550 mL
